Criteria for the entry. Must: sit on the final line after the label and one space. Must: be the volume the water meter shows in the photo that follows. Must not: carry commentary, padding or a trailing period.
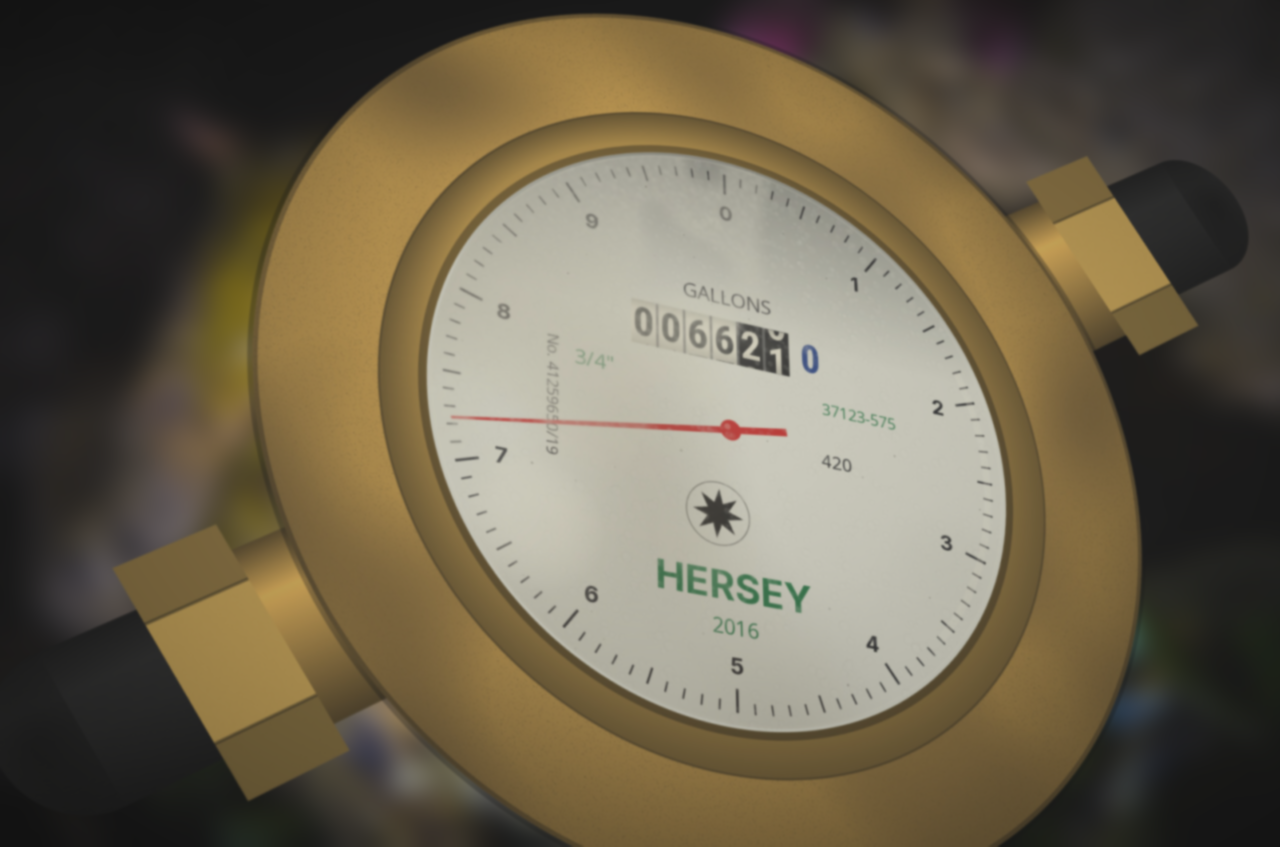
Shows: 66207.2 gal
